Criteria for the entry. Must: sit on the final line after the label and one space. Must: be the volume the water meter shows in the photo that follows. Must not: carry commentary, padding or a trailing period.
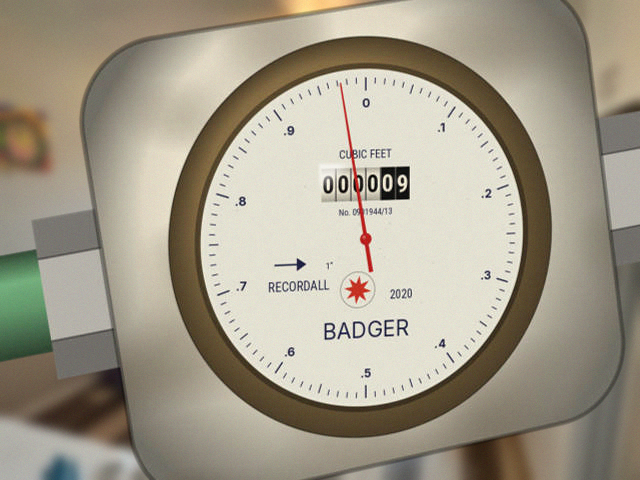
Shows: 8.97 ft³
